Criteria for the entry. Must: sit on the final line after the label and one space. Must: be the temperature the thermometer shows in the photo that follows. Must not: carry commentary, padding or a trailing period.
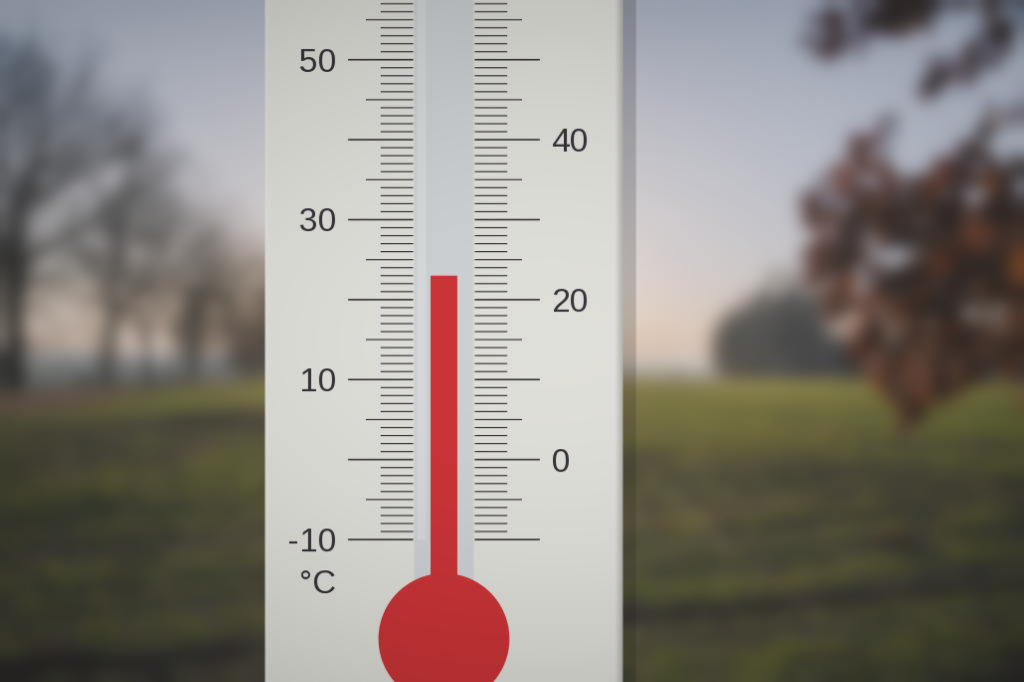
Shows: 23 °C
